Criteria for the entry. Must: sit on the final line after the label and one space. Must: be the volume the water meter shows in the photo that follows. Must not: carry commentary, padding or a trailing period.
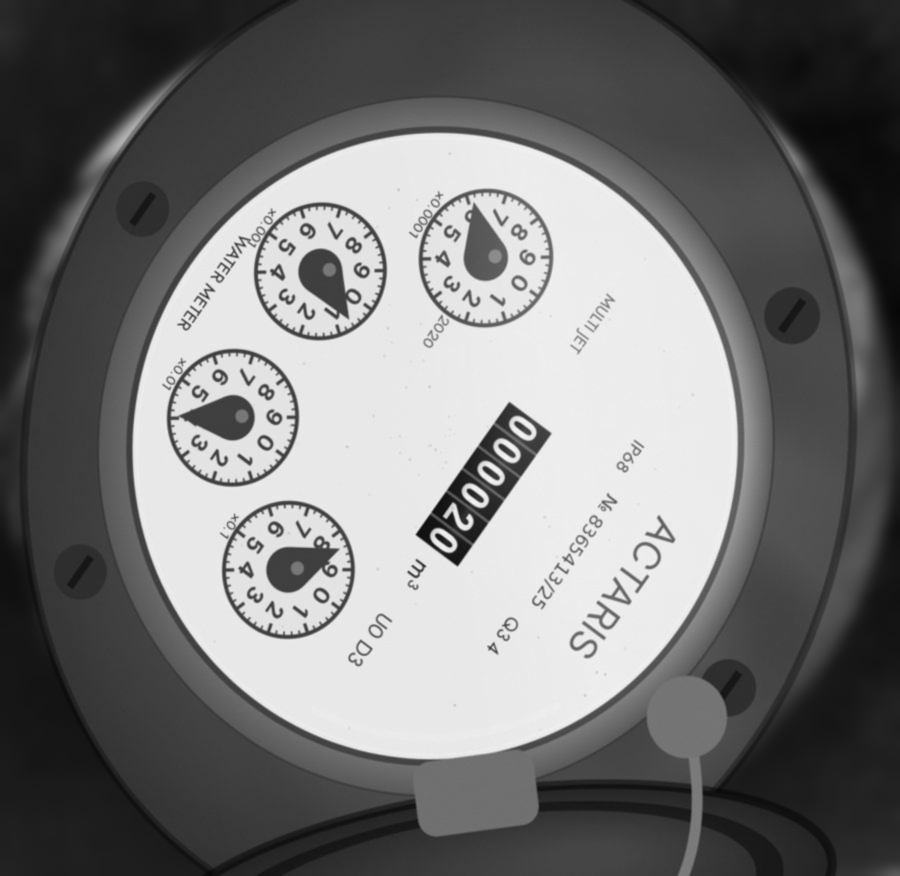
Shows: 20.8406 m³
